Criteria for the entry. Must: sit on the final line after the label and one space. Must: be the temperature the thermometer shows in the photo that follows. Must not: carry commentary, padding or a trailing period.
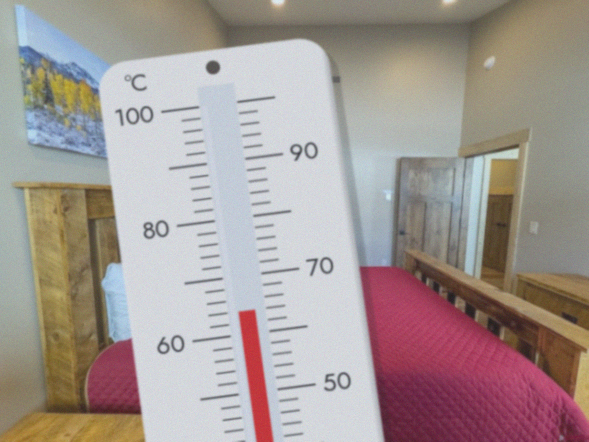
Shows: 64 °C
